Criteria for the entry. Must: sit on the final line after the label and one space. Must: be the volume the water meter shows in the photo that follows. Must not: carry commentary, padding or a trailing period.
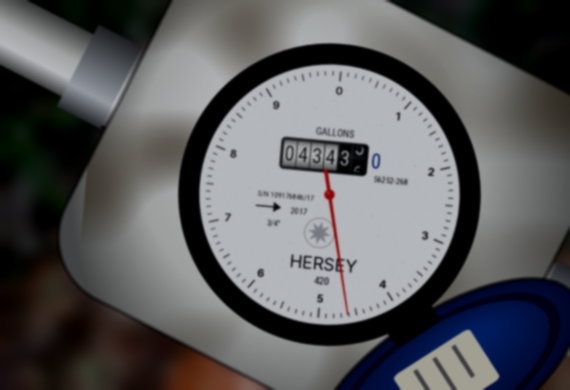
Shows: 434354.6 gal
